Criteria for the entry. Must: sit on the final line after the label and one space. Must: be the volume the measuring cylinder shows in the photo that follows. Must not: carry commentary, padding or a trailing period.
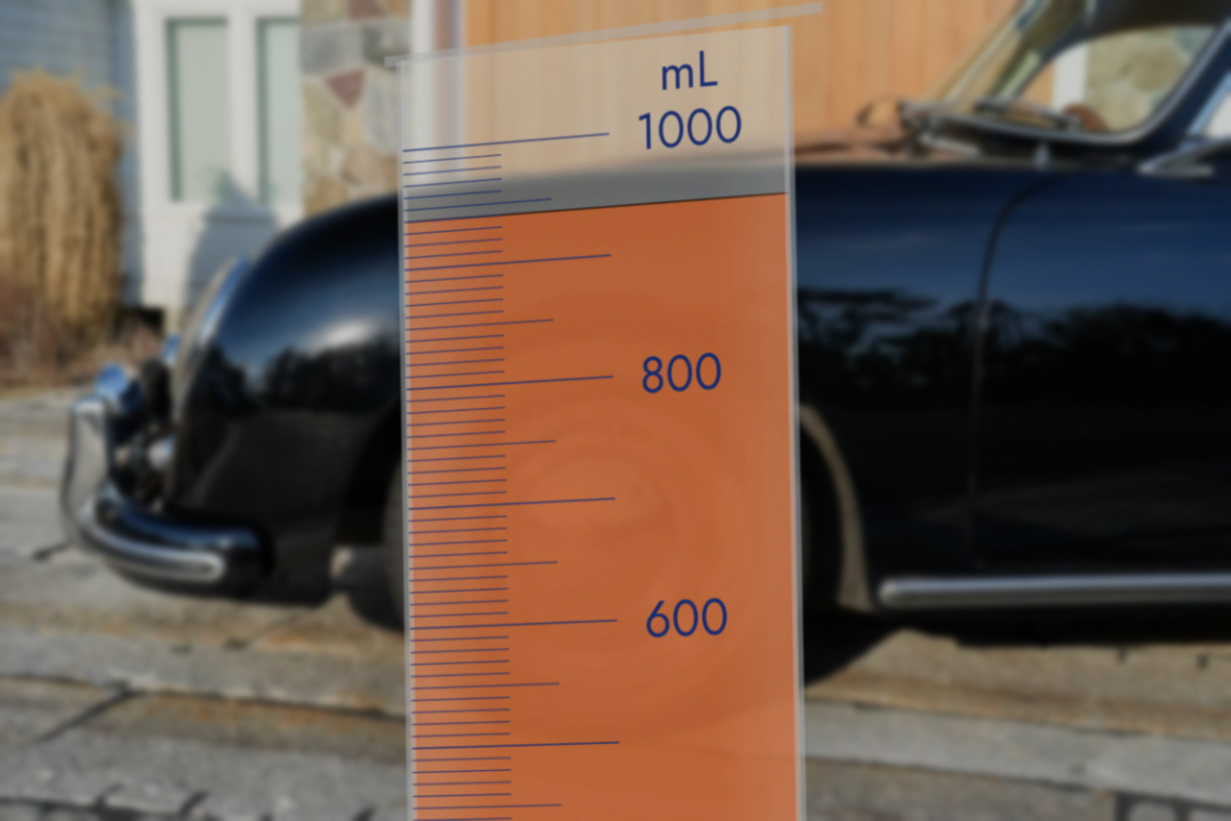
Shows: 940 mL
